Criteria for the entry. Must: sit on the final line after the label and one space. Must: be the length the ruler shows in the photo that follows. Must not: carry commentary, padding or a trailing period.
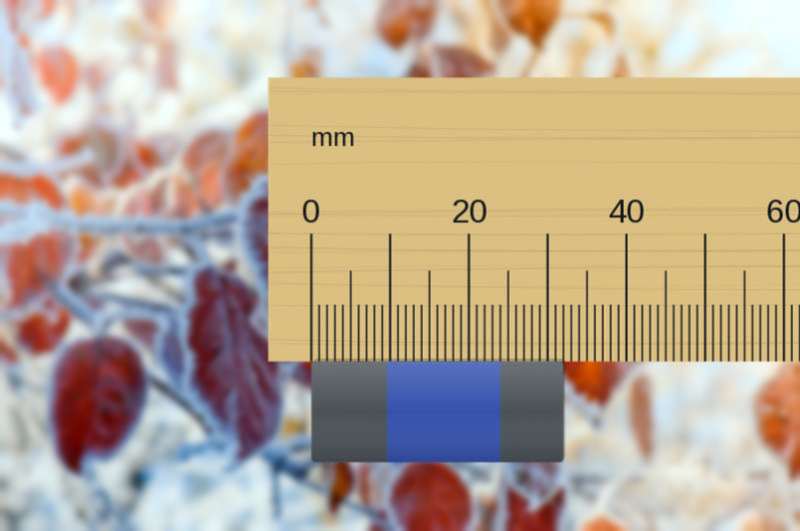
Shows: 32 mm
